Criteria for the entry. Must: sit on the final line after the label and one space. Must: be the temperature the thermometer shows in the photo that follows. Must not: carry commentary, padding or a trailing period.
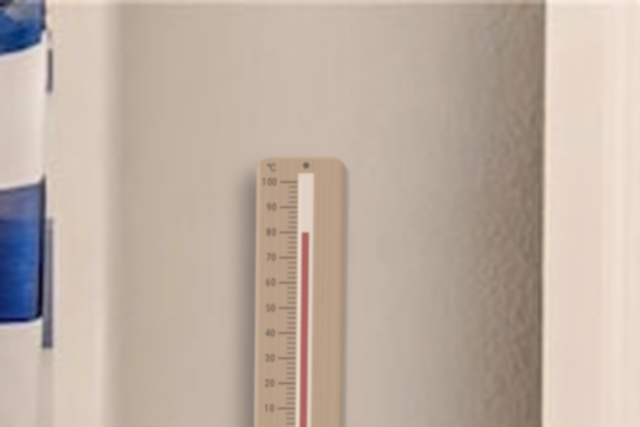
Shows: 80 °C
